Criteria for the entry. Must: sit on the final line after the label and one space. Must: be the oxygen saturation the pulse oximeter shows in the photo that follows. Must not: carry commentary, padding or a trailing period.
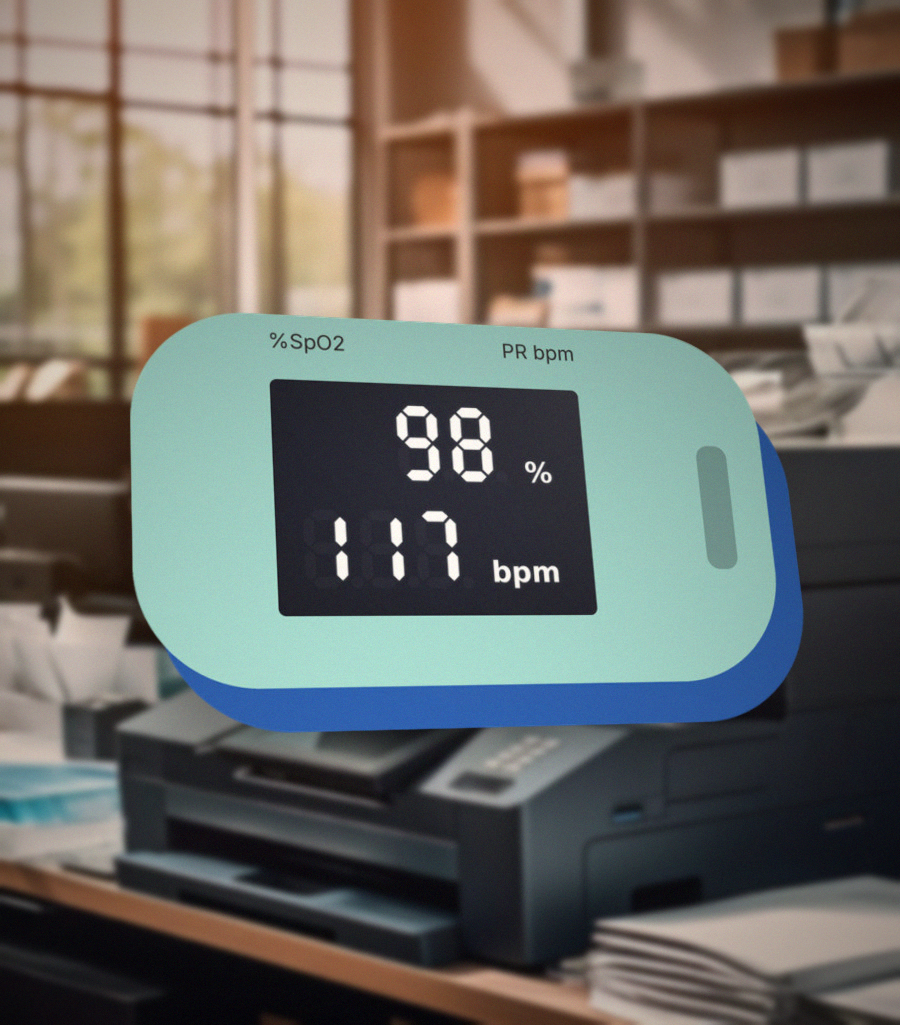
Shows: 98 %
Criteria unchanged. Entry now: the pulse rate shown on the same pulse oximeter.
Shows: 117 bpm
